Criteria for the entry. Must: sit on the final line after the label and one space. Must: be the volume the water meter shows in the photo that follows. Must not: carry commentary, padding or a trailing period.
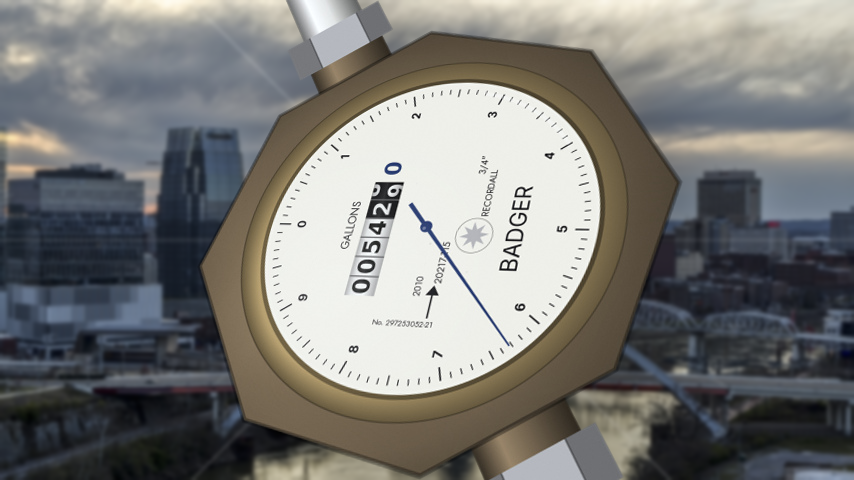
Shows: 54286.3 gal
